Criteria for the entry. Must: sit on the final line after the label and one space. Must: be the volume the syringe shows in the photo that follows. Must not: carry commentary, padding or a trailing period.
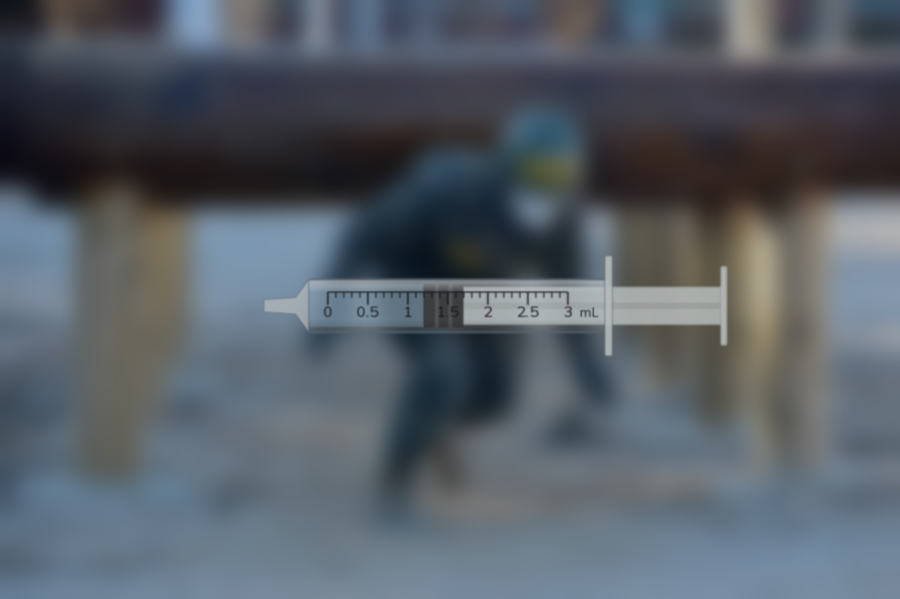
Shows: 1.2 mL
